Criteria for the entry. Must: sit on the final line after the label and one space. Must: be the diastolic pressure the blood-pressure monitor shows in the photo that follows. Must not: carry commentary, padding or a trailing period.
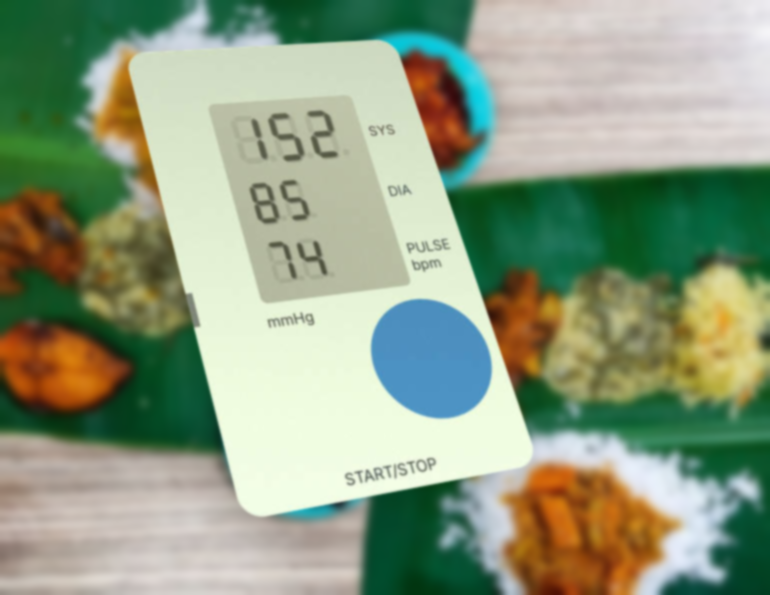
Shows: 85 mmHg
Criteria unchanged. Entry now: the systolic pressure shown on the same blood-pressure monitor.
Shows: 152 mmHg
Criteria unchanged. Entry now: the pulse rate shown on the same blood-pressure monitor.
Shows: 74 bpm
